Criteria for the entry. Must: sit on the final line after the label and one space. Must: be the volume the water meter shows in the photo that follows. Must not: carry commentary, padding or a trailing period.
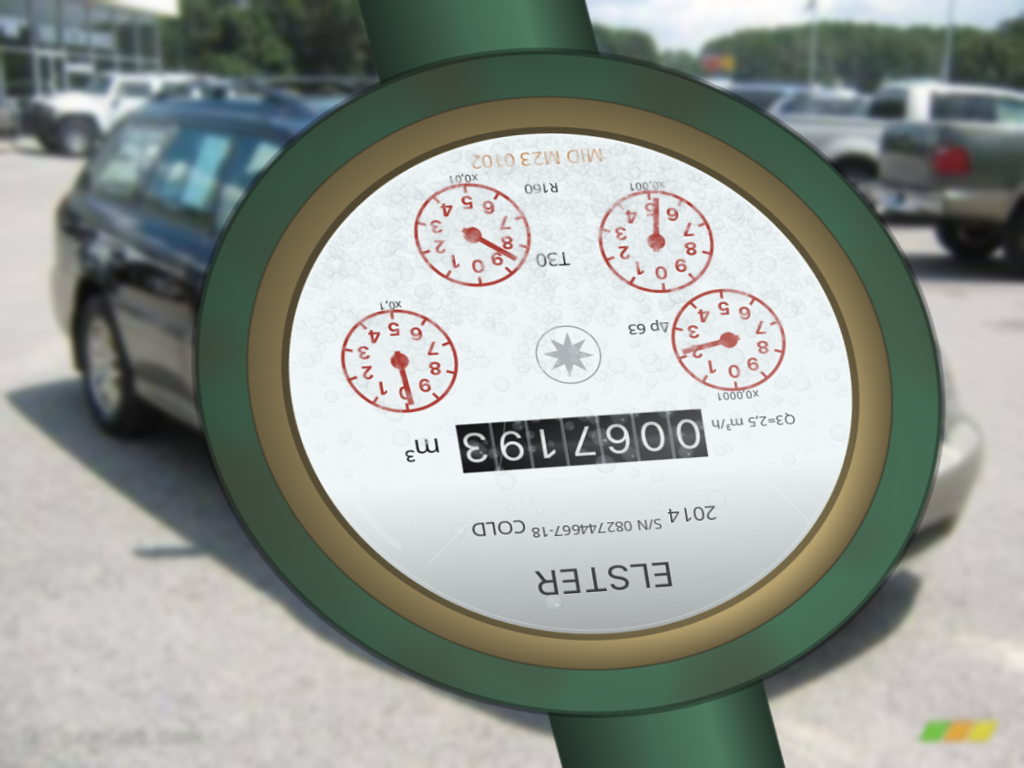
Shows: 67192.9852 m³
